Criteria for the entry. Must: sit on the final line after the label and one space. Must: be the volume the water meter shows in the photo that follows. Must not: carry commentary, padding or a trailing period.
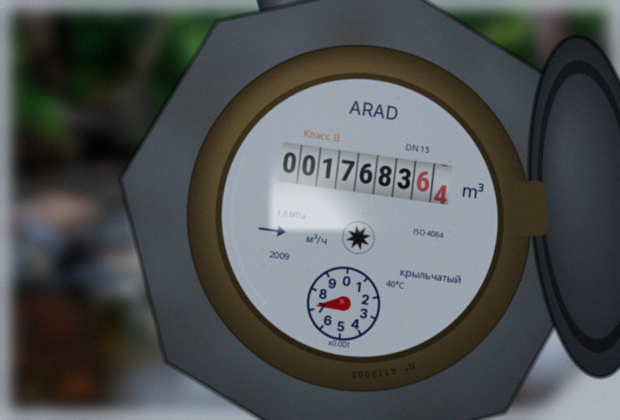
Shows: 17683.637 m³
